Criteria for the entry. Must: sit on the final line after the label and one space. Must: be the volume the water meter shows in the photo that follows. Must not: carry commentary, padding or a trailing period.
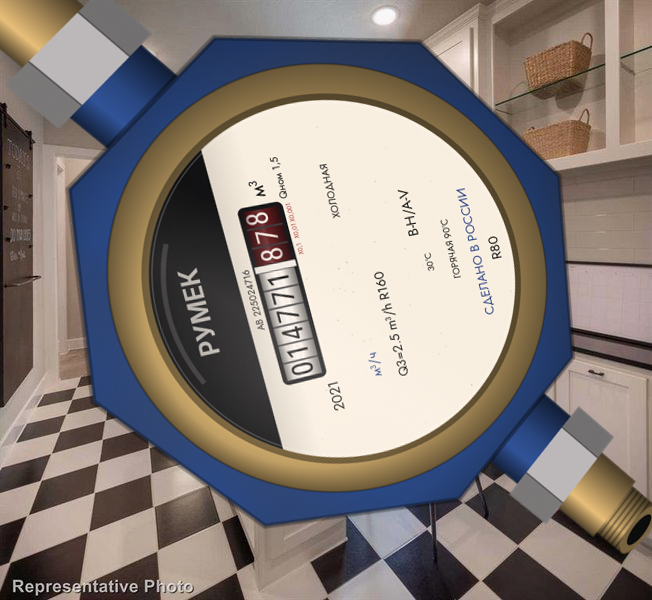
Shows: 14771.878 m³
